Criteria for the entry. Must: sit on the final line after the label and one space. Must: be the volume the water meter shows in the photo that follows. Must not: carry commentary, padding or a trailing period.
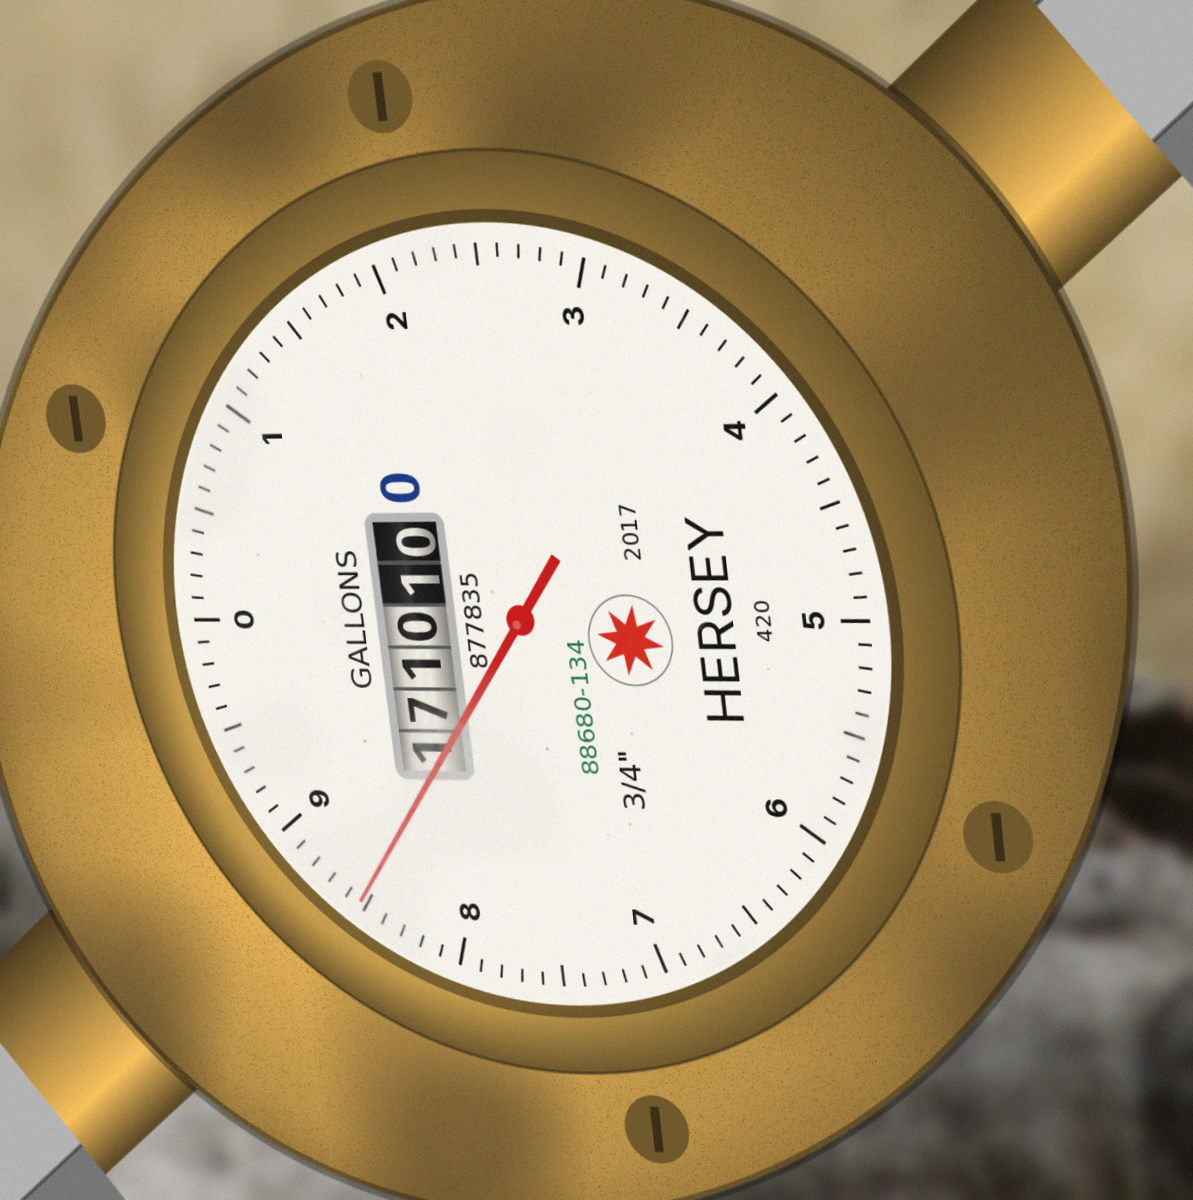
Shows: 1710098.5 gal
